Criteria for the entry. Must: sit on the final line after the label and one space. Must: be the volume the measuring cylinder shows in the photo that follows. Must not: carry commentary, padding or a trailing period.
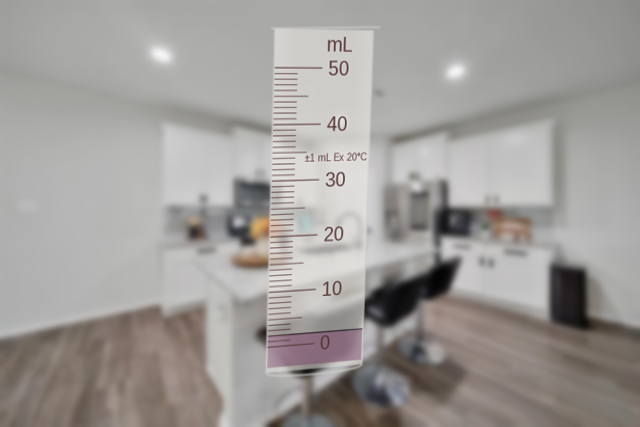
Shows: 2 mL
